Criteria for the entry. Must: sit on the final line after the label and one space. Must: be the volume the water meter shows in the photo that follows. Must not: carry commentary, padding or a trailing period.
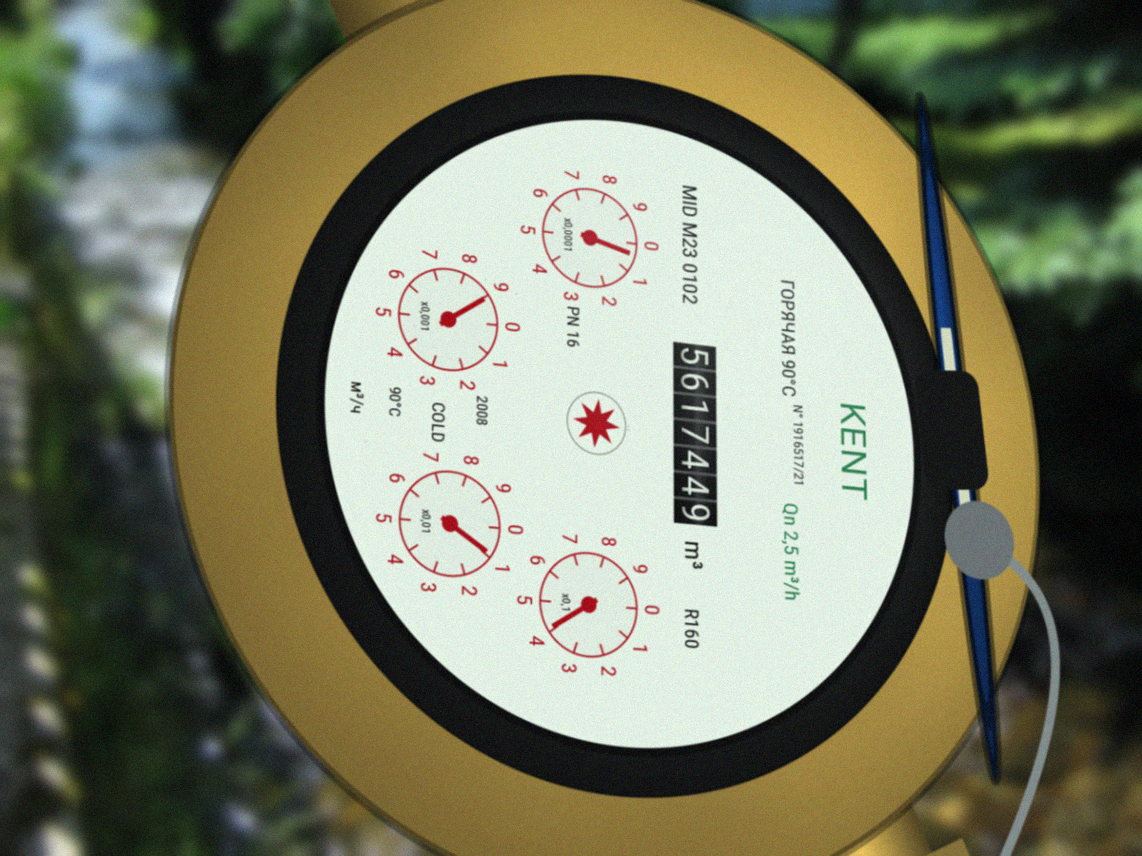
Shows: 5617449.4090 m³
